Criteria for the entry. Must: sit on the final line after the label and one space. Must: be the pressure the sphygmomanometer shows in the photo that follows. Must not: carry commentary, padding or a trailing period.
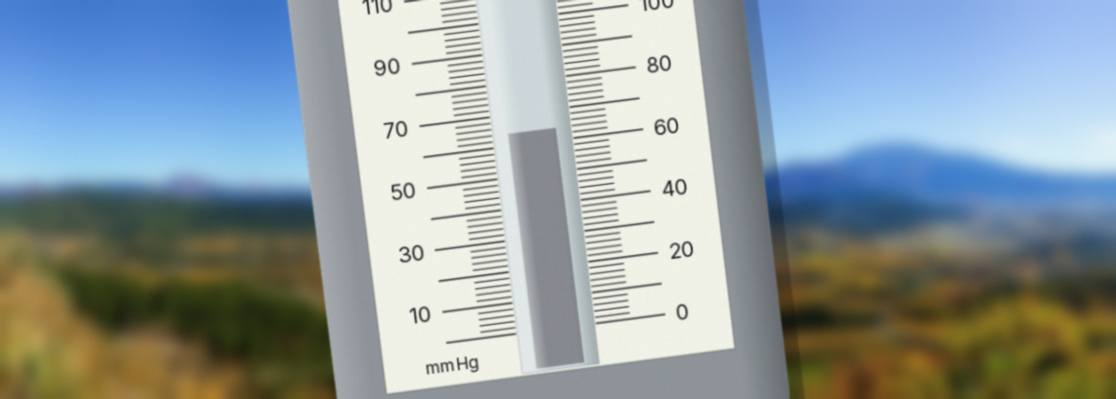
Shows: 64 mmHg
